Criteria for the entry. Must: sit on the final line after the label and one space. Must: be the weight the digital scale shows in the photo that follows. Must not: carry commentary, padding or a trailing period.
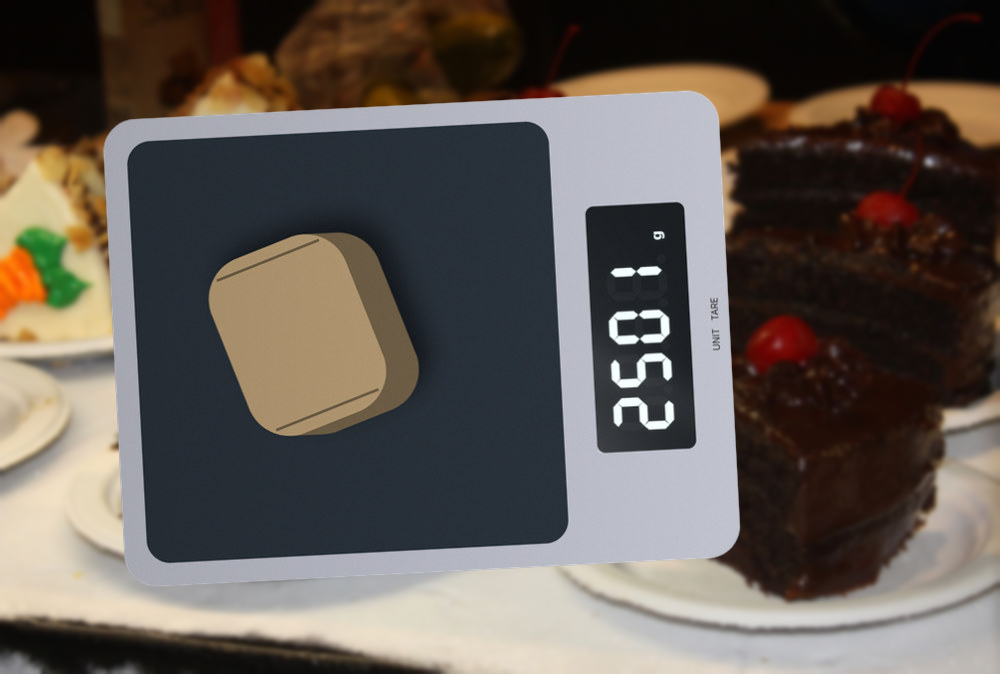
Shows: 2501 g
